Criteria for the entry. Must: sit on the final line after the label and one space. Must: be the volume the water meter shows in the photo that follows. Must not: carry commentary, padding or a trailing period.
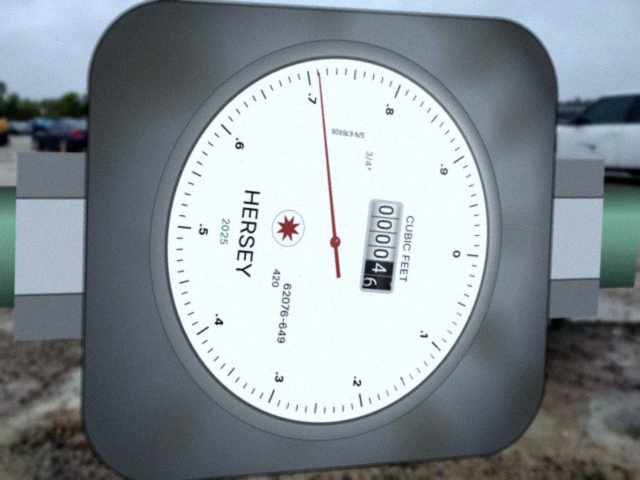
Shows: 45.71 ft³
